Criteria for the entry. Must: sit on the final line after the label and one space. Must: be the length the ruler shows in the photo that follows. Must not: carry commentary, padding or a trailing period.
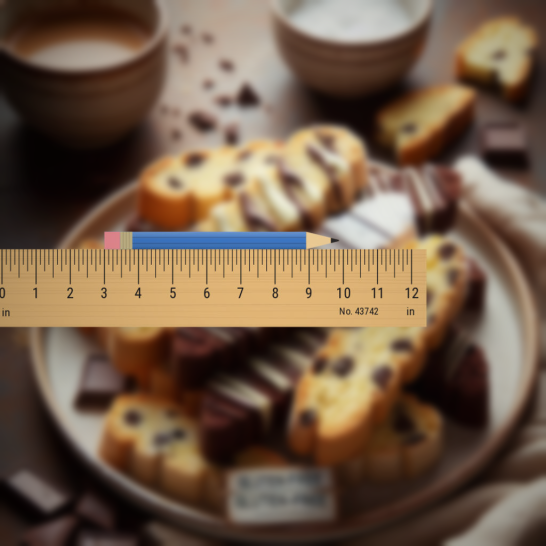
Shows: 6.875 in
